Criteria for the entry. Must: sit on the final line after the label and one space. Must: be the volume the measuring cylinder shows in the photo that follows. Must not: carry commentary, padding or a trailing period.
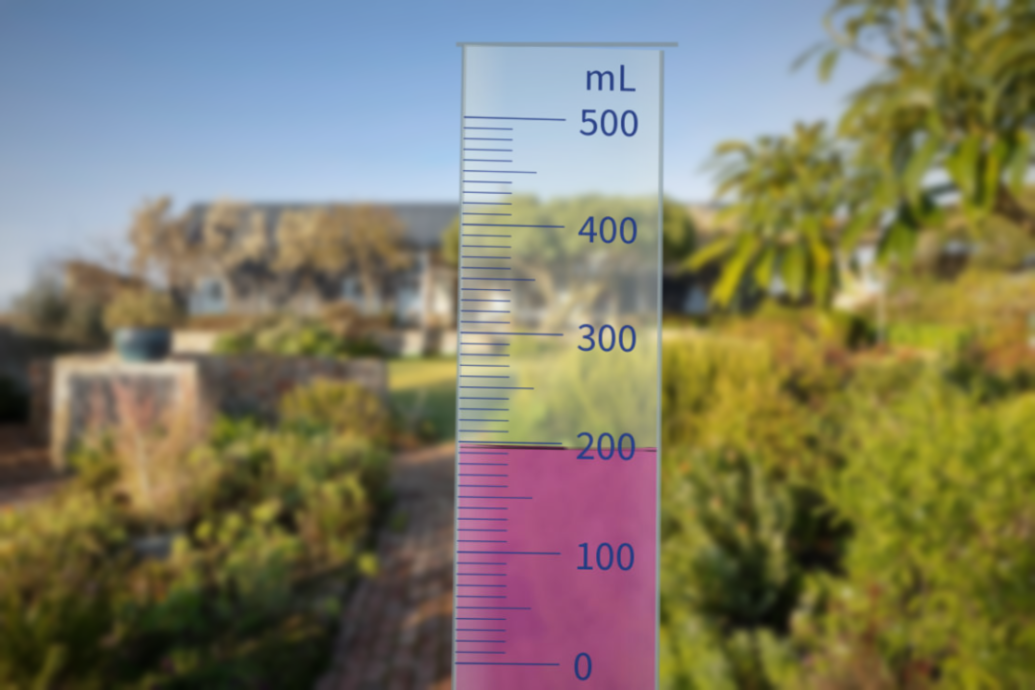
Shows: 195 mL
